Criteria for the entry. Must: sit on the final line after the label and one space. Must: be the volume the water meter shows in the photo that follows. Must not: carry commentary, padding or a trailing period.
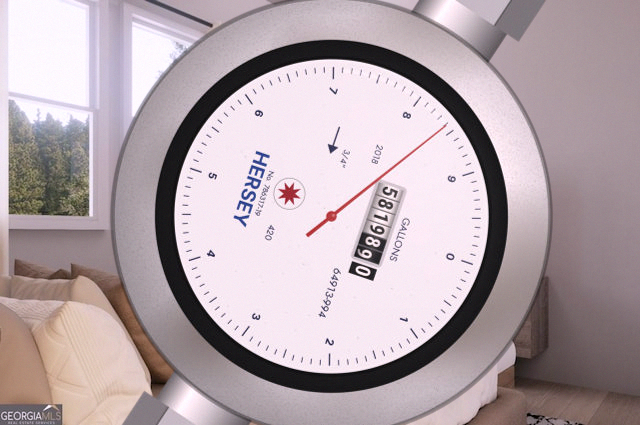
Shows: 5819888.4 gal
